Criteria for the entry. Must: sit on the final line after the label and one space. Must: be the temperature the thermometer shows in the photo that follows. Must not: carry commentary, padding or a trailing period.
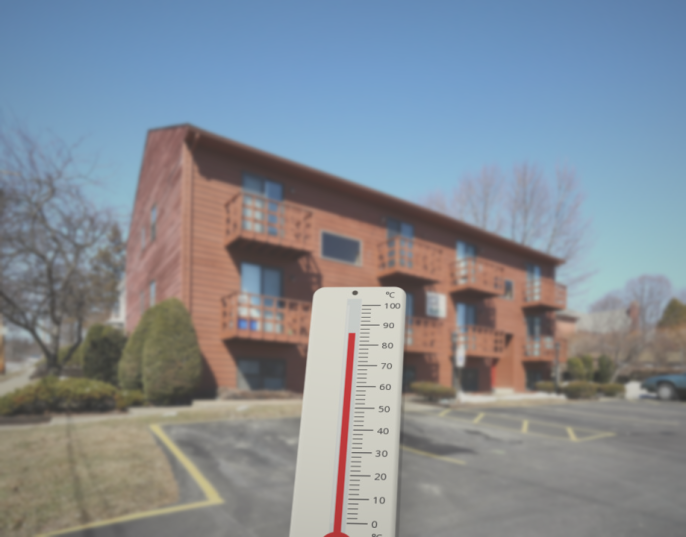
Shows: 86 °C
